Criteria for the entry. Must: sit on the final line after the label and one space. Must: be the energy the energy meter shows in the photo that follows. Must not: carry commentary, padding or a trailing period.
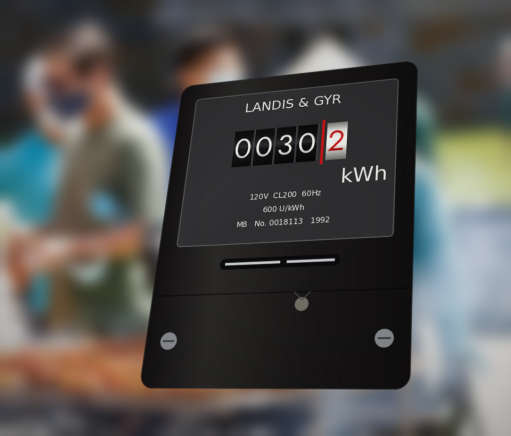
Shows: 30.2 kWh
